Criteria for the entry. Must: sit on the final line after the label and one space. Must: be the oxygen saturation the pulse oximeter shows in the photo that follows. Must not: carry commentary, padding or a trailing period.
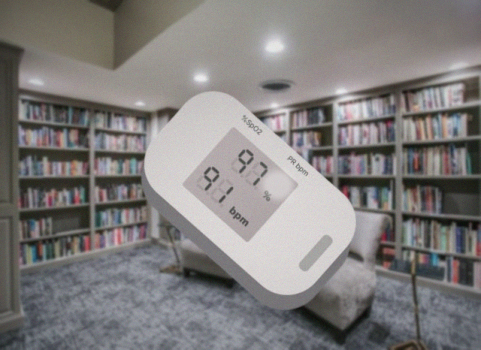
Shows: 97 %
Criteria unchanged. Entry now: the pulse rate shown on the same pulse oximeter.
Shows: 91 bpm
